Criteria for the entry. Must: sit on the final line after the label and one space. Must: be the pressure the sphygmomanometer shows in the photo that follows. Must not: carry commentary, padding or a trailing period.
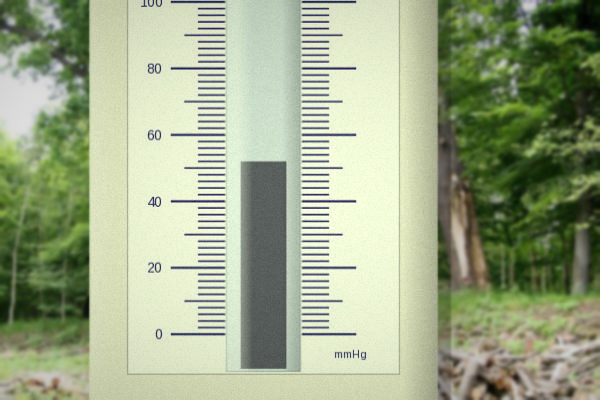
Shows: 52 mmHg
